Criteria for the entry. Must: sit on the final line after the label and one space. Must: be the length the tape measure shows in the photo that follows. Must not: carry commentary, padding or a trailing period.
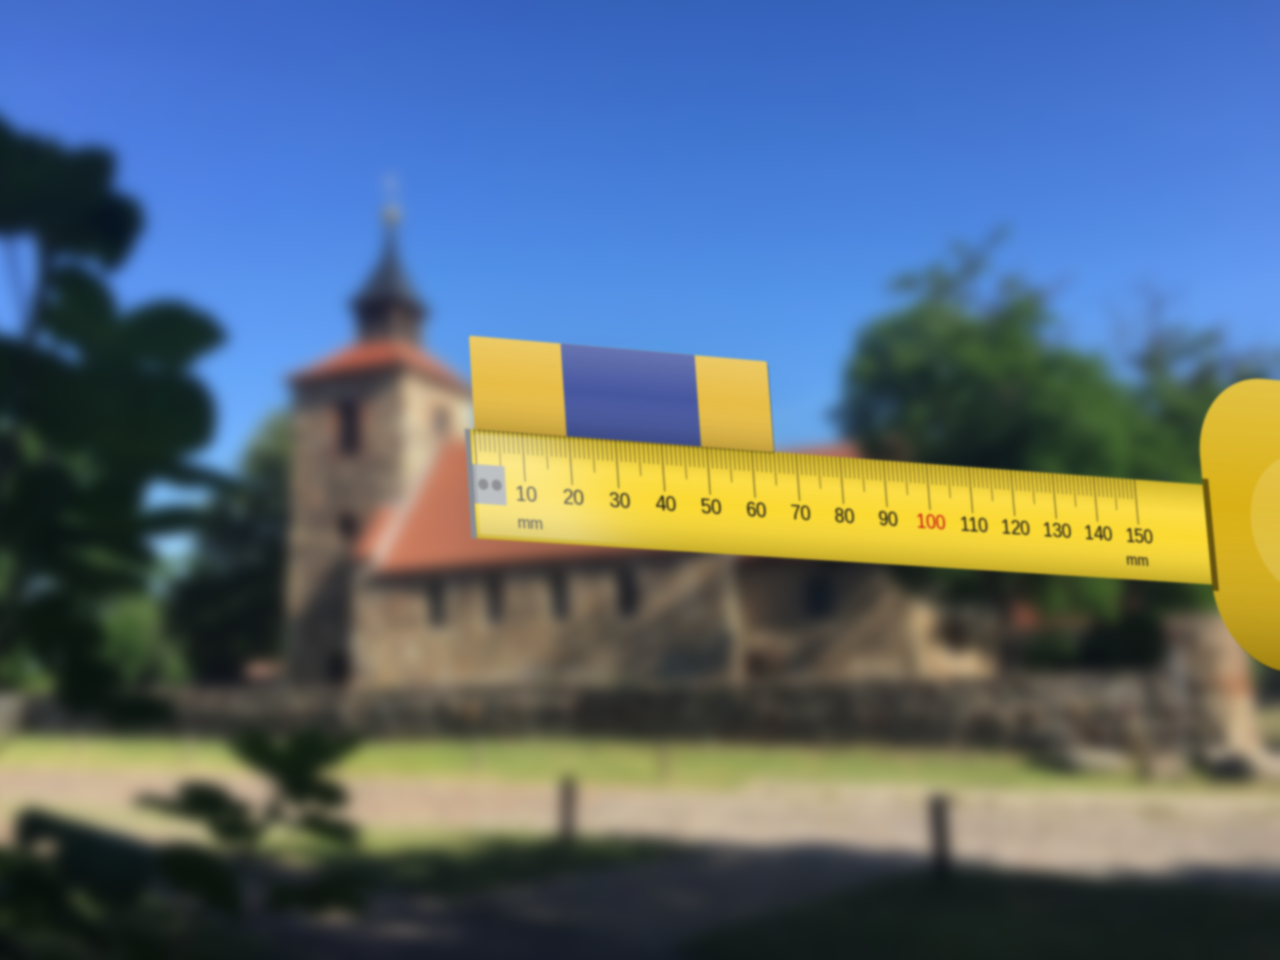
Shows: 65 mm
